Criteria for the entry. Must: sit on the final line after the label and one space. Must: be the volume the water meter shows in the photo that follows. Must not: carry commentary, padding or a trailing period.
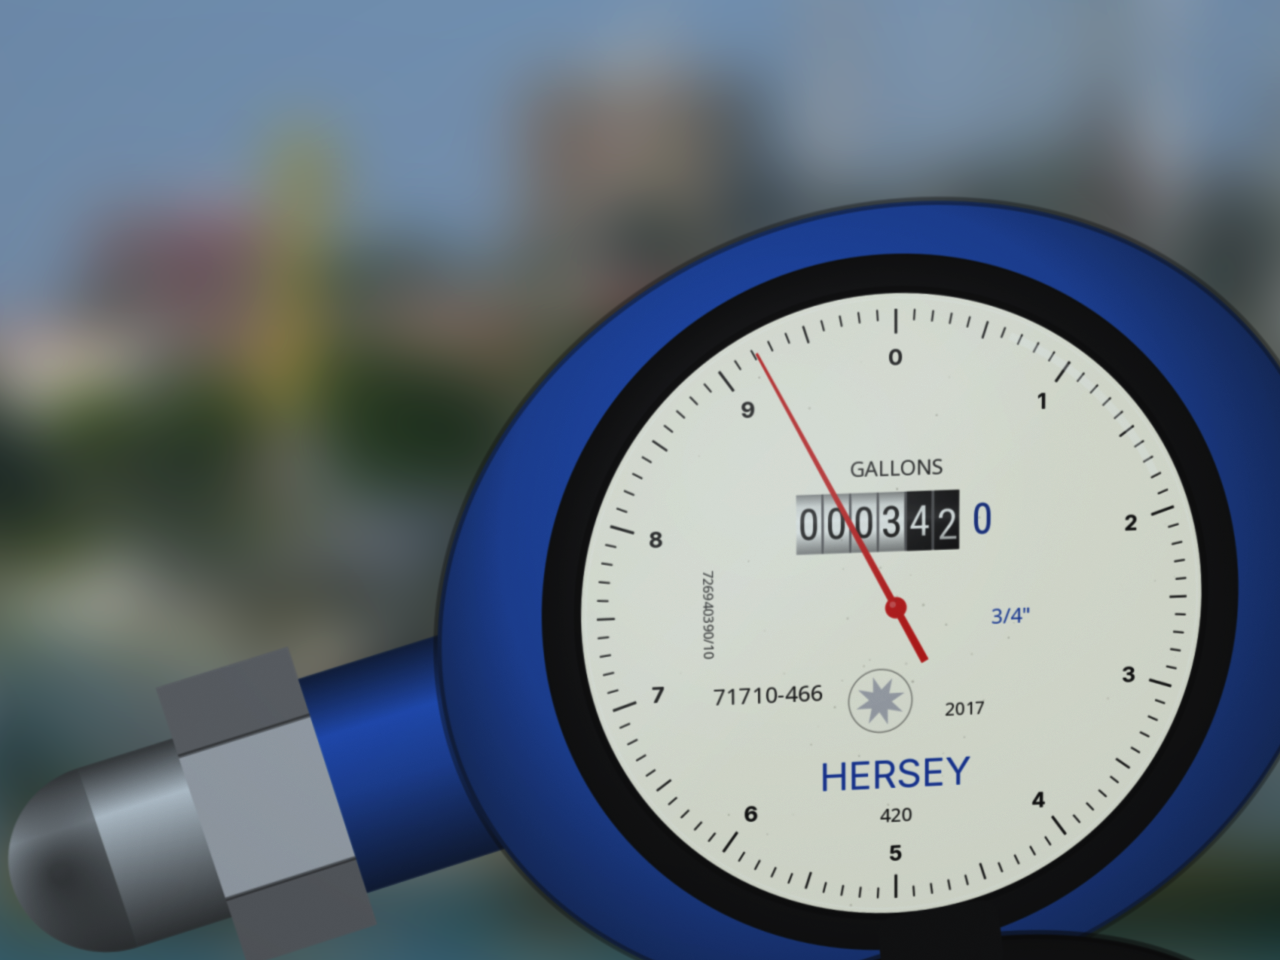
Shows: 3419.2 gal
